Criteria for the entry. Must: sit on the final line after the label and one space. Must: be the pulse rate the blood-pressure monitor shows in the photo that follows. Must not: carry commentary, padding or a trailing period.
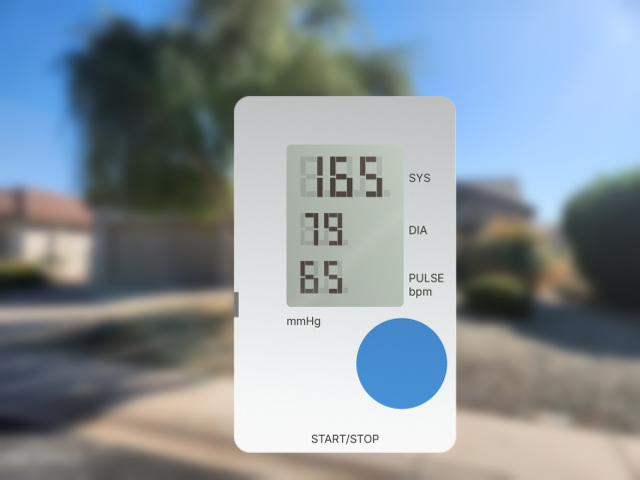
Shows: 65 bpm
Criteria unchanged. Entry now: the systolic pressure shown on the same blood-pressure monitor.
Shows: 165 mmHg
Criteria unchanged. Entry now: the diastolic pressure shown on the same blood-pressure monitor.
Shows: 79 mmHg
